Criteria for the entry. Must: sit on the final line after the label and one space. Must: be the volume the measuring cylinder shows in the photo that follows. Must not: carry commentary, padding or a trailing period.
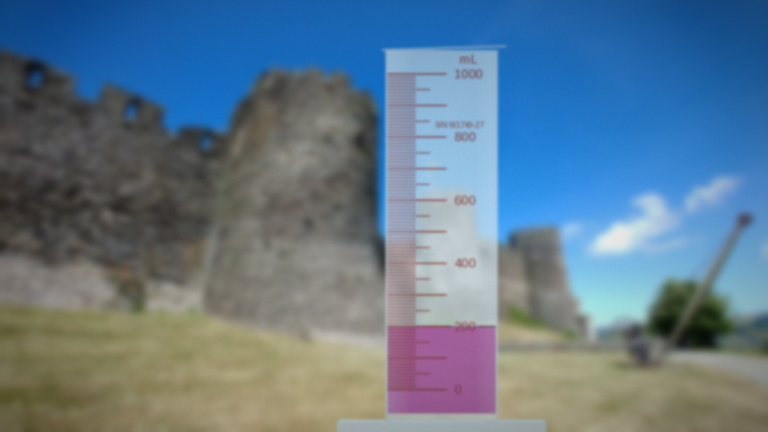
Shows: 200 mL
